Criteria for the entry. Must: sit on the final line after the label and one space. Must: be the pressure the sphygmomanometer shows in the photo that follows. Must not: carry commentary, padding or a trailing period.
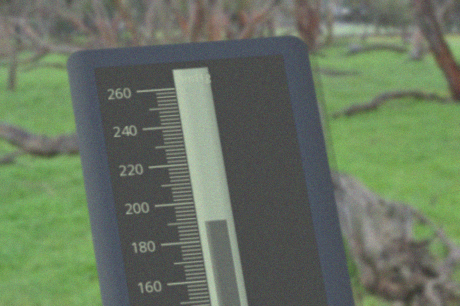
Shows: 190 mmHg
